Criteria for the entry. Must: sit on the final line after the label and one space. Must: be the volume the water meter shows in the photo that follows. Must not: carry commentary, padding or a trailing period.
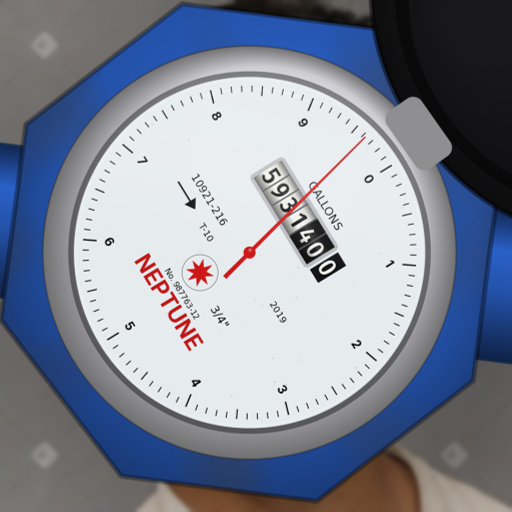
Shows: 5931399.6 gal
